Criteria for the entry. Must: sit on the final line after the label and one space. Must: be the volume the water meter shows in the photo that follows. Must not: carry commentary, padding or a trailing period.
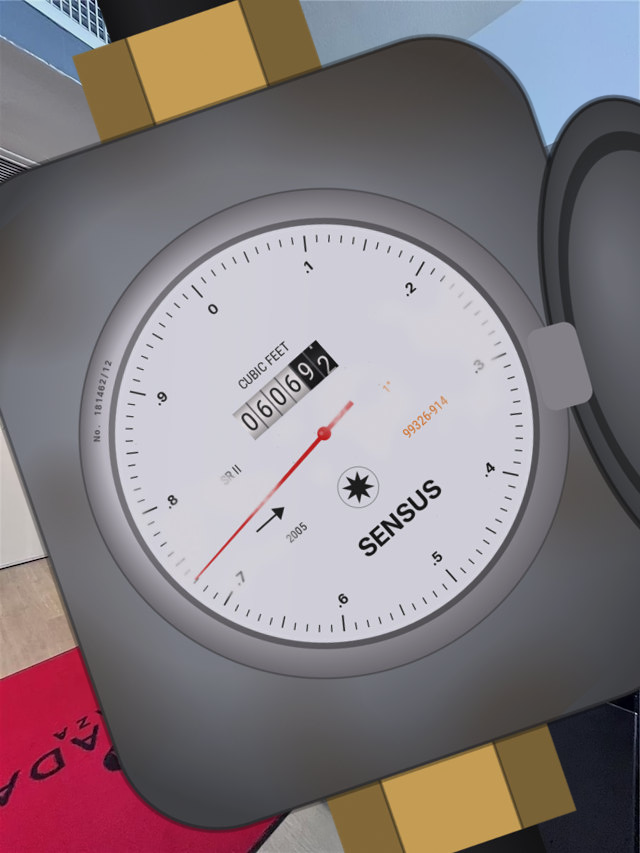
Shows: 60691.73 ft³
